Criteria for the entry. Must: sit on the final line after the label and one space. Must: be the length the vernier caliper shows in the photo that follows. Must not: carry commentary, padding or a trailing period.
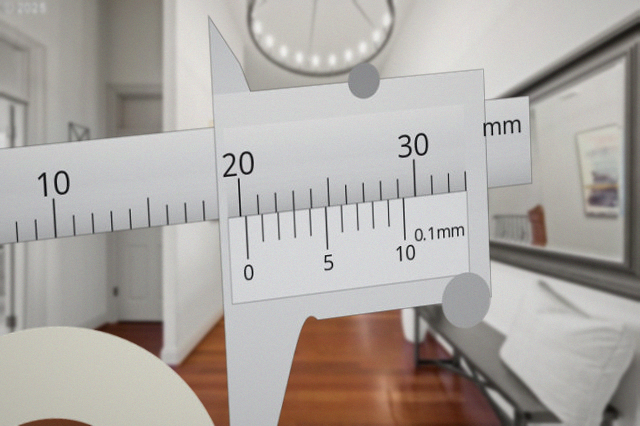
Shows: 20.3 mm
